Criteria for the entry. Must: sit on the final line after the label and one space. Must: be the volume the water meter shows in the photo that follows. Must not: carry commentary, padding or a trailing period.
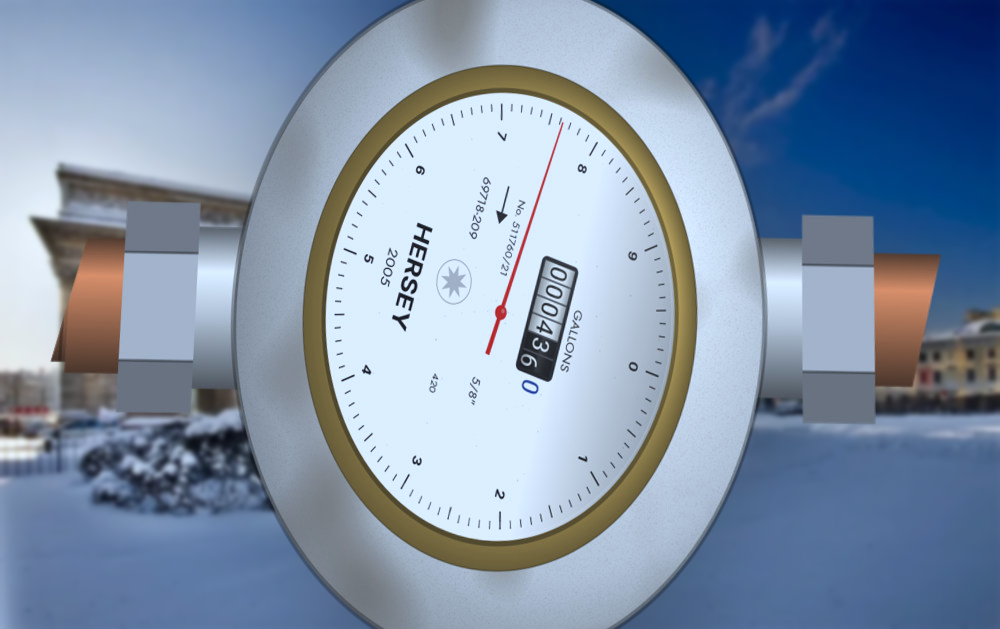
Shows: 4357.6 gal
